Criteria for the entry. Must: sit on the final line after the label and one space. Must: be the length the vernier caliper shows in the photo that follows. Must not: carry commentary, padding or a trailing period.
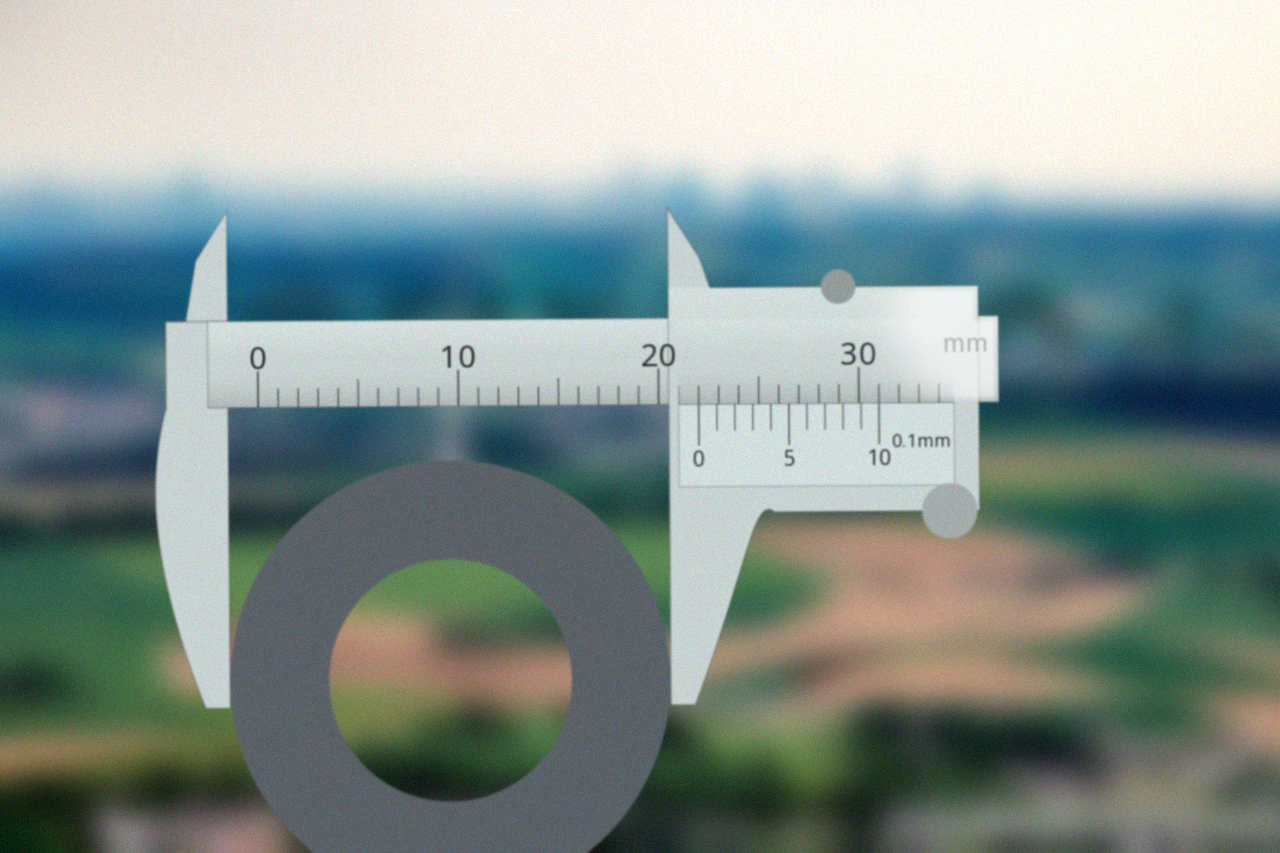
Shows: 22.0 mm
